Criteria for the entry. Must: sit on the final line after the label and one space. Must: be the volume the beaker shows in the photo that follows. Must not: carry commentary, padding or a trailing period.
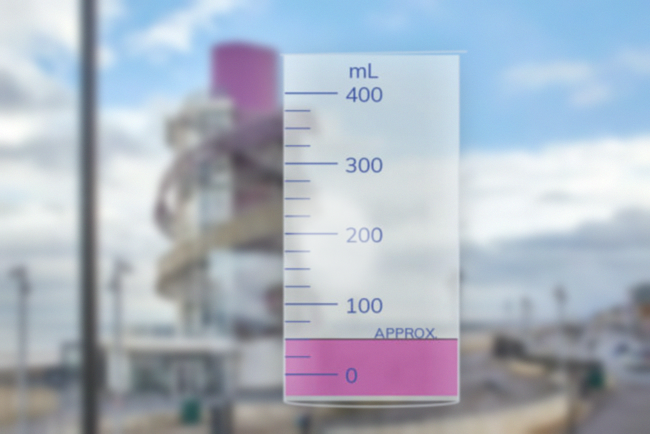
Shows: 50 mL
